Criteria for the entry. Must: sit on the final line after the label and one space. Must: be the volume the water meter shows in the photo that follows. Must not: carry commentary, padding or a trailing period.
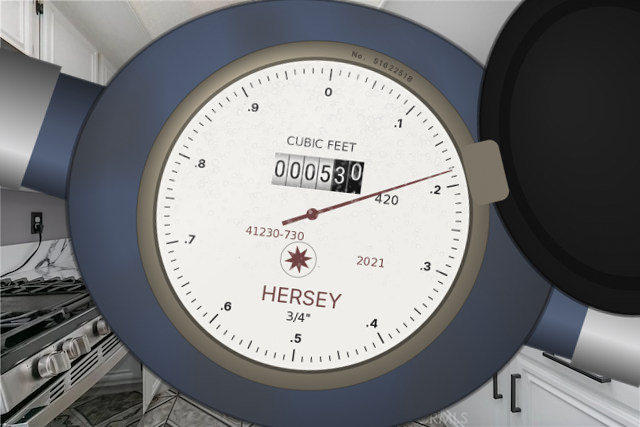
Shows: 530.18 ft³
